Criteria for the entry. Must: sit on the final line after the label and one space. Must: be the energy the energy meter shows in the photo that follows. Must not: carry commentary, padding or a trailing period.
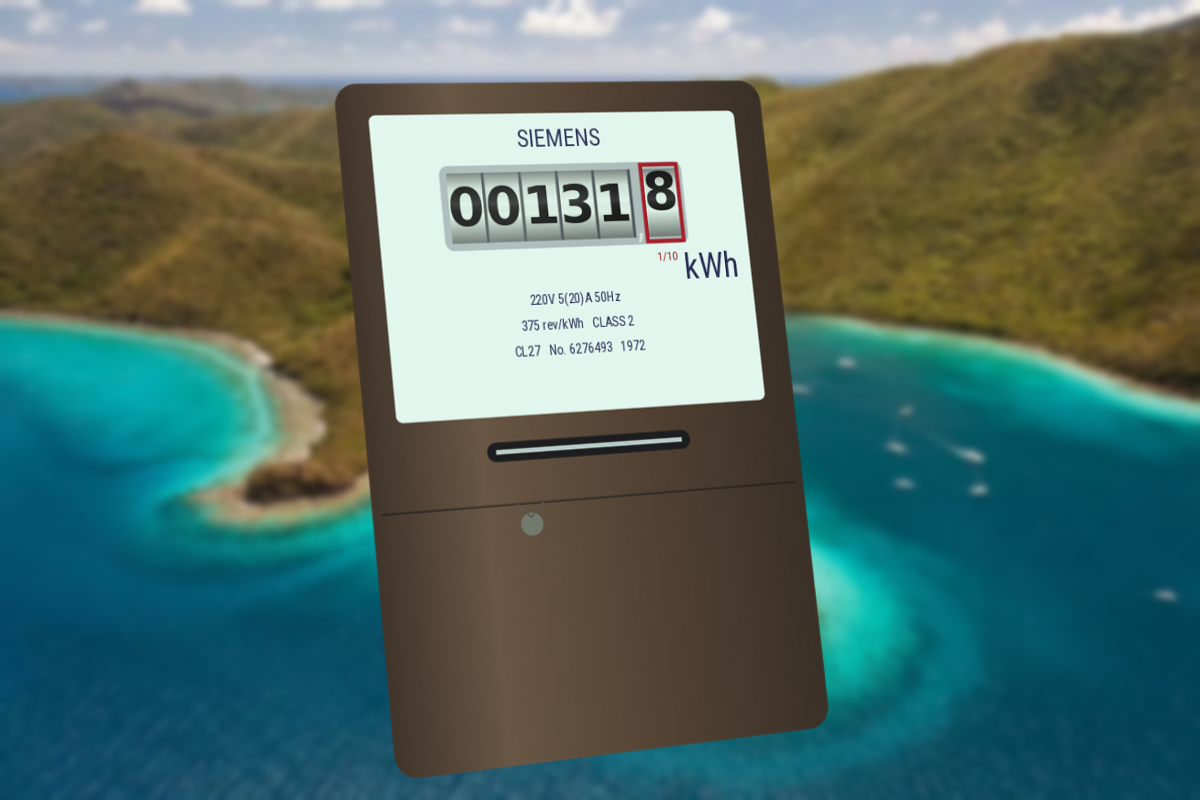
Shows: 131.8 kWh
